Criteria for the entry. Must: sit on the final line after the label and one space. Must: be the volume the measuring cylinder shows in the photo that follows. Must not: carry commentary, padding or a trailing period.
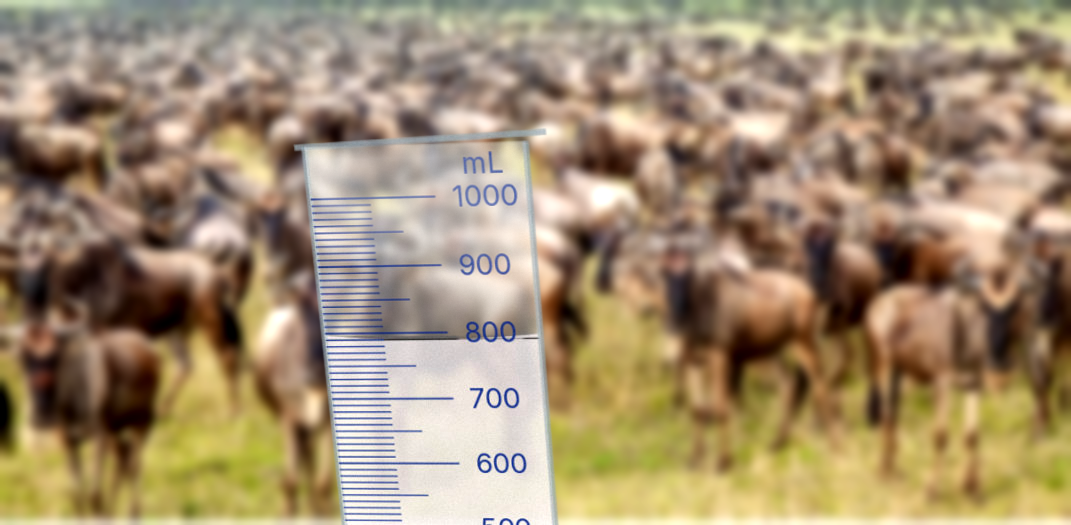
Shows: 790 mL
